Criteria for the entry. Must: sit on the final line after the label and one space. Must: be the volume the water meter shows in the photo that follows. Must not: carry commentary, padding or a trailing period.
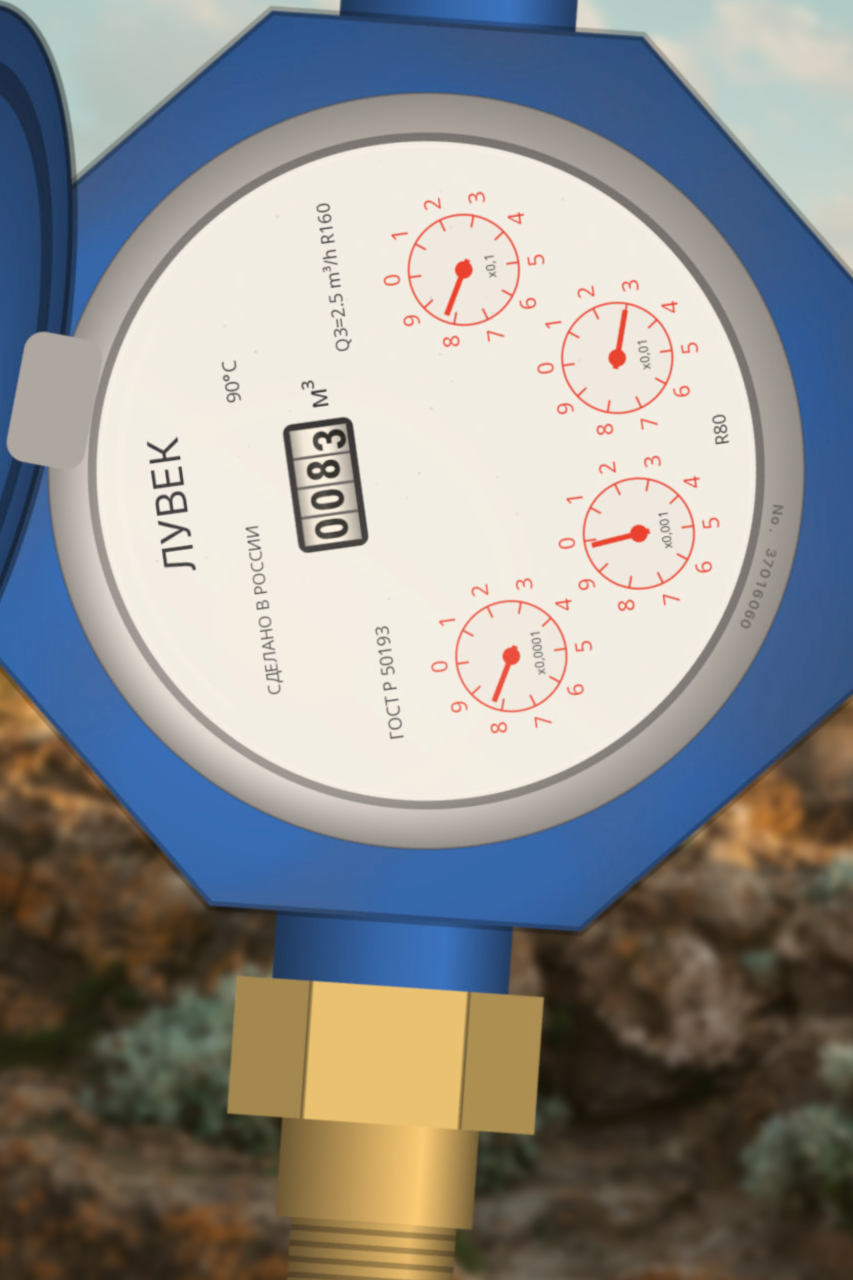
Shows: 82.8298 m³
